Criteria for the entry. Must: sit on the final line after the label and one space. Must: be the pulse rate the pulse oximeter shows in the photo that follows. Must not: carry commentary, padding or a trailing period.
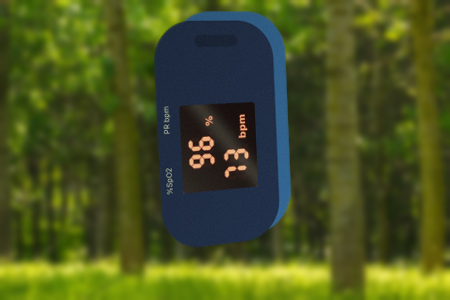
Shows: 73 bpm
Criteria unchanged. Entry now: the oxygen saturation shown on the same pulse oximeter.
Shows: 96 %
